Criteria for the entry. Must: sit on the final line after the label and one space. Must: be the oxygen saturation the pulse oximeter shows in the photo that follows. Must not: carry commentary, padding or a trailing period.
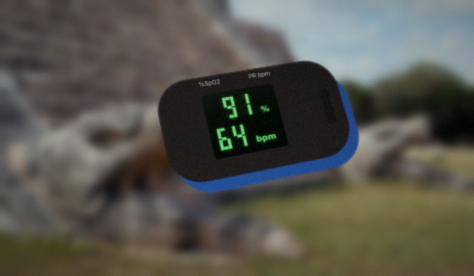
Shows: 91 %
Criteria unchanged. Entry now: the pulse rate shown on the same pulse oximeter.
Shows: 64 bpm
